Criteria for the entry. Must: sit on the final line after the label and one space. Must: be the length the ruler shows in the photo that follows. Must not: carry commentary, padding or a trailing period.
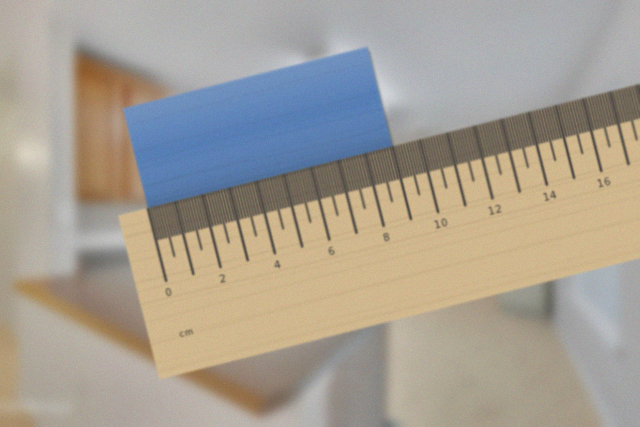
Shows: 9 cm
